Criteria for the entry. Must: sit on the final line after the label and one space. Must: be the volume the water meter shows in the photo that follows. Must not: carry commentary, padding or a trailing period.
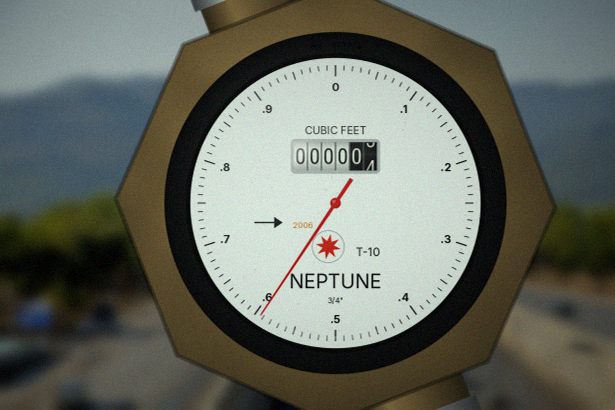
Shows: 3.59 ft³
